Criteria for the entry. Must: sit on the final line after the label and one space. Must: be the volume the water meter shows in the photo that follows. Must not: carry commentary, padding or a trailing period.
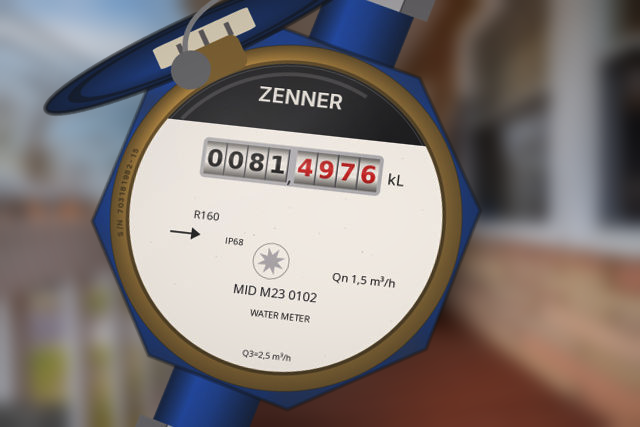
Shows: 81.4976 kL
